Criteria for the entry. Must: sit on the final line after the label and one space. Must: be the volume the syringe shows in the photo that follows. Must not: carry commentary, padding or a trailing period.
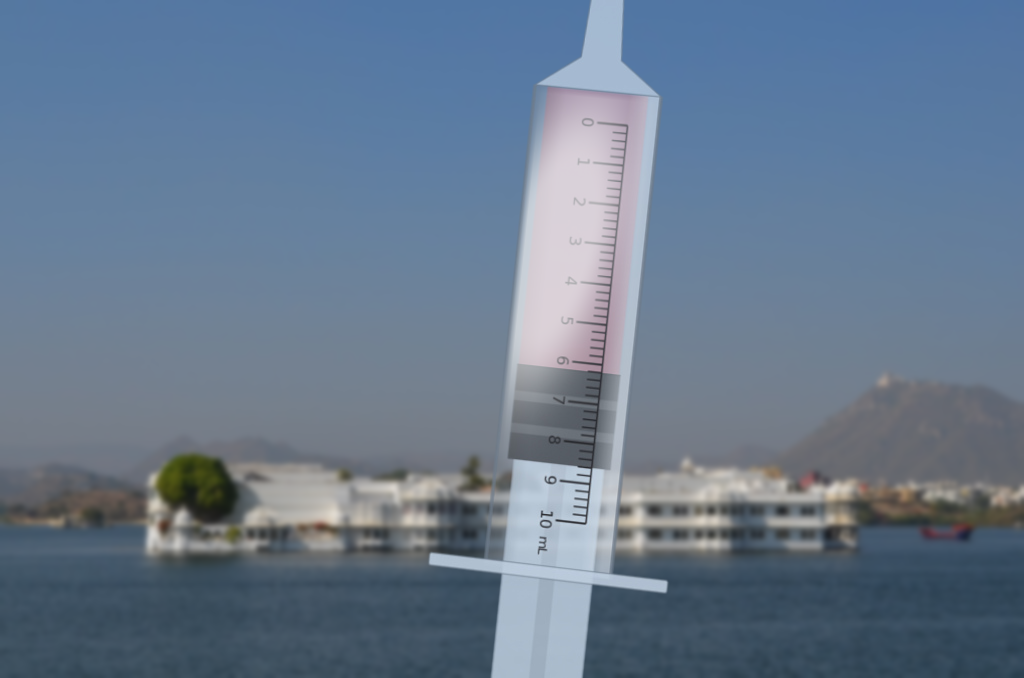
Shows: 6.2 mL
